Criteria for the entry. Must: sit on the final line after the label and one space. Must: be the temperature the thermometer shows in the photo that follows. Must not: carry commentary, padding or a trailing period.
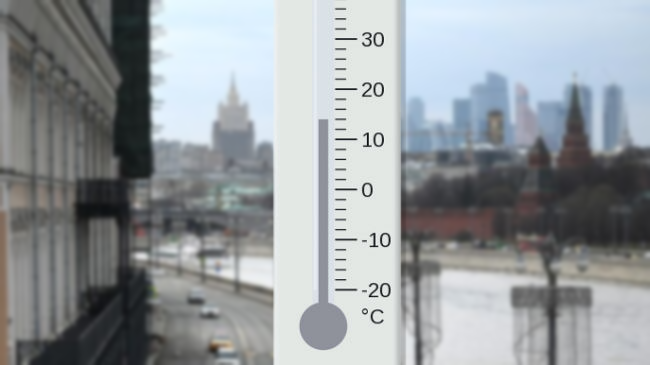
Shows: 14 °C
